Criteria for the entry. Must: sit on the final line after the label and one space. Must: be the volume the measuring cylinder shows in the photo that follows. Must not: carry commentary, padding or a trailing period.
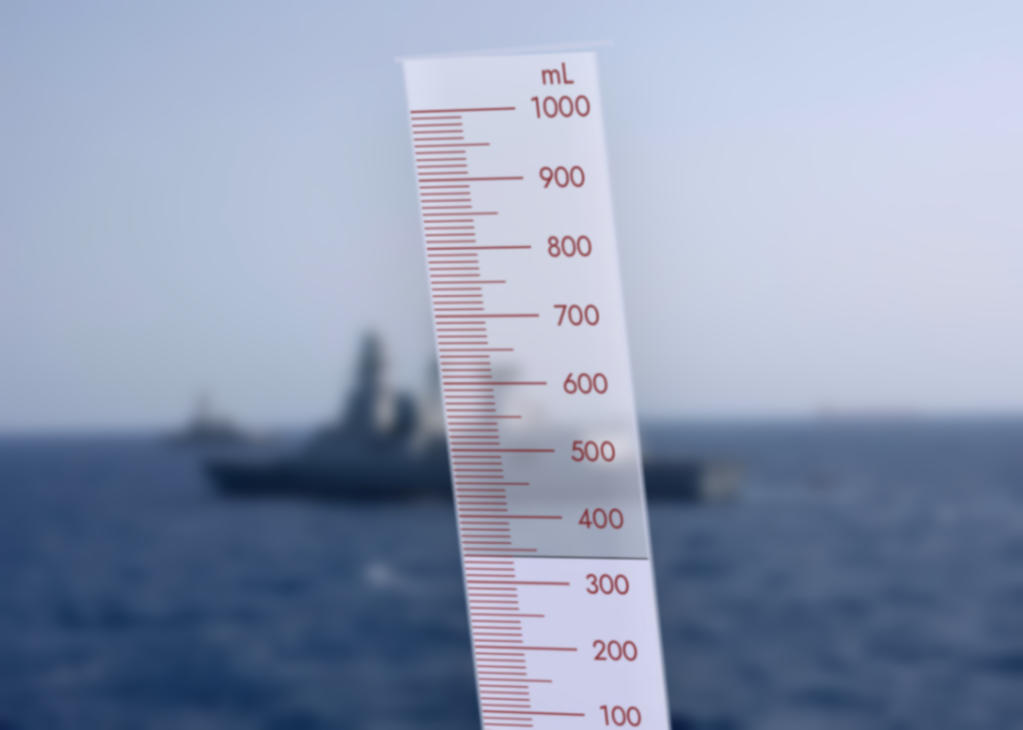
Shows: 340 mL
